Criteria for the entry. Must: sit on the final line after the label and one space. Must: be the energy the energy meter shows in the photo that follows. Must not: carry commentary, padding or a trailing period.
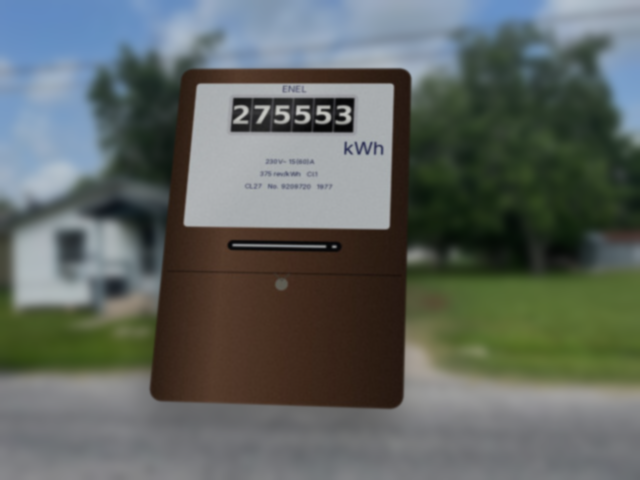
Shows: 275553 kWh
